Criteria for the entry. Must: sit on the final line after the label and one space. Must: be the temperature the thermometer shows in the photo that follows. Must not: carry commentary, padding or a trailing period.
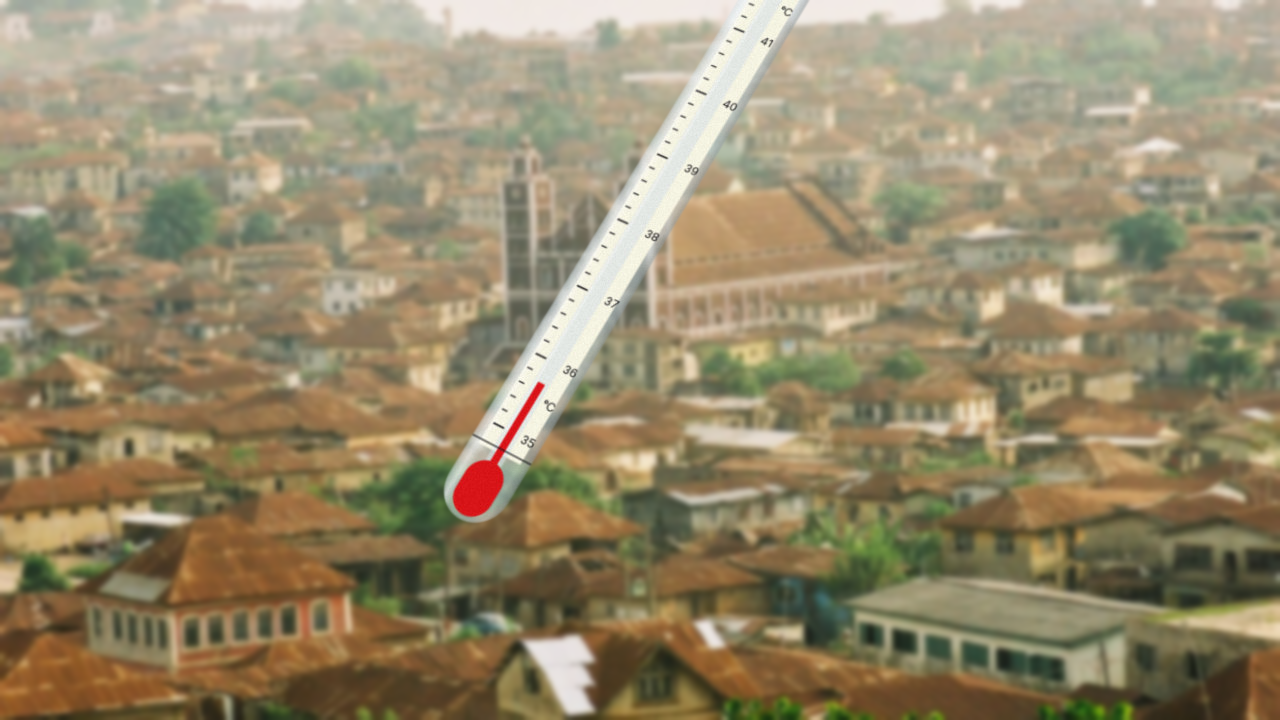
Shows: 35.7 °C
